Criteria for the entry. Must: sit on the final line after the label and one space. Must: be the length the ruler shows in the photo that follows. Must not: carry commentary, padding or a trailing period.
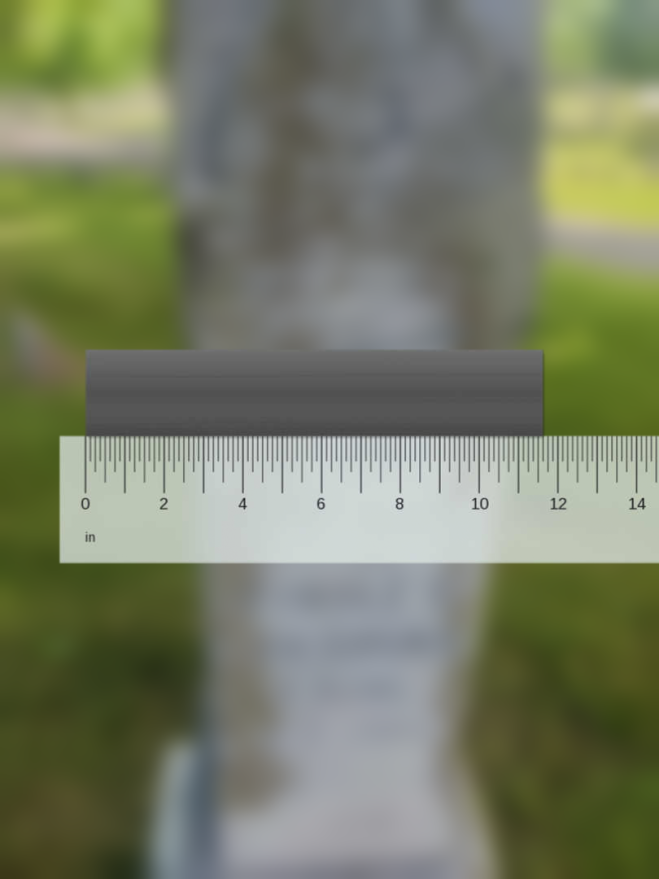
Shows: 11.625 in
